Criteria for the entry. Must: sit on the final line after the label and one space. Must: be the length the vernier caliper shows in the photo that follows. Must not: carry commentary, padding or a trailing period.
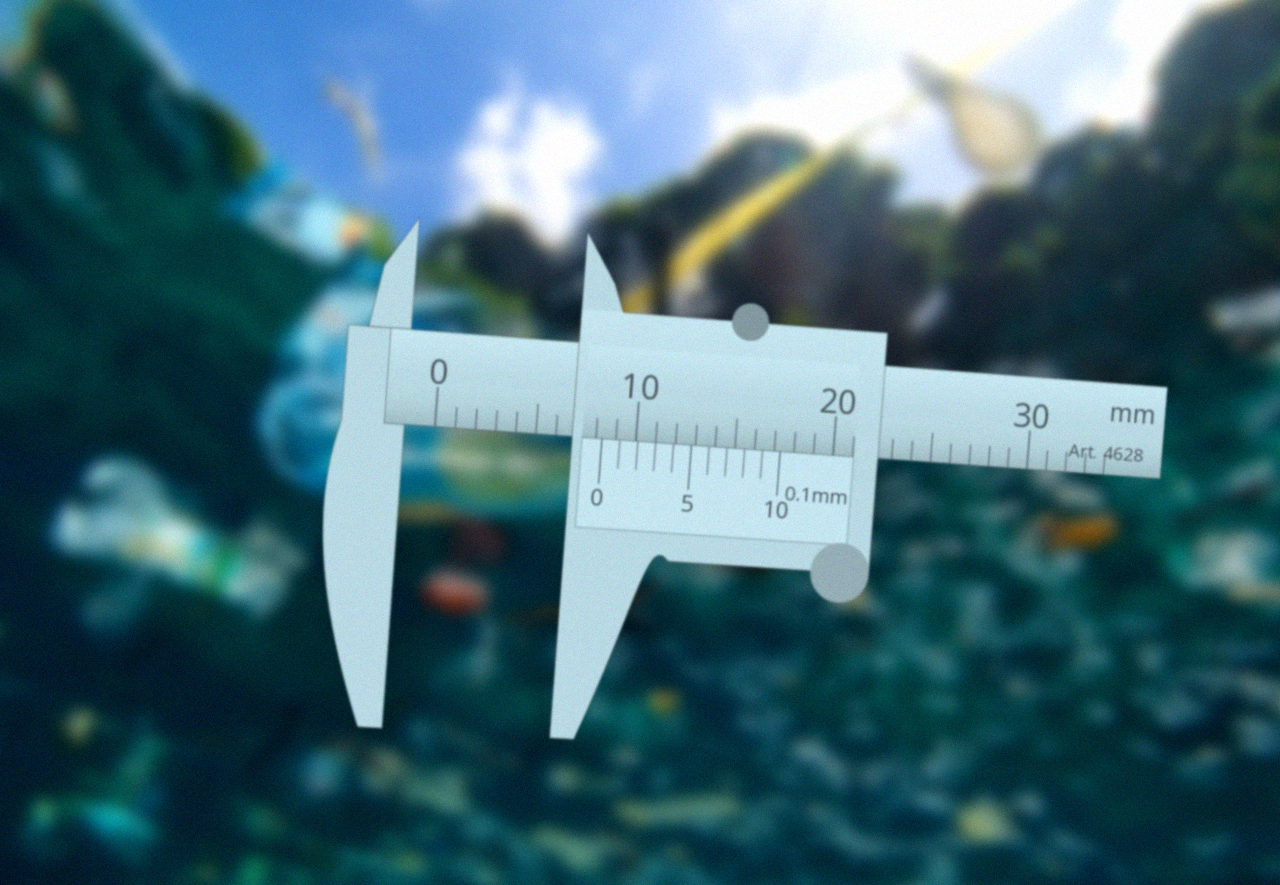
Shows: 8.3 mm
